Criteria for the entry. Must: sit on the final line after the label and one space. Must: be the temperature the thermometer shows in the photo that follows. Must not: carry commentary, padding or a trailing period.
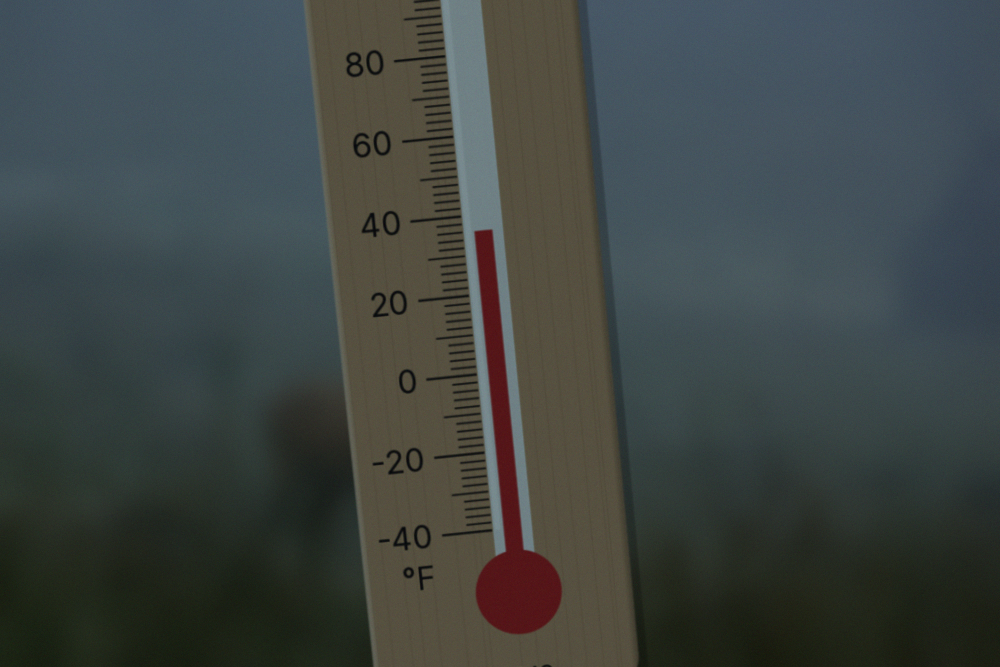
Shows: 36 °F
